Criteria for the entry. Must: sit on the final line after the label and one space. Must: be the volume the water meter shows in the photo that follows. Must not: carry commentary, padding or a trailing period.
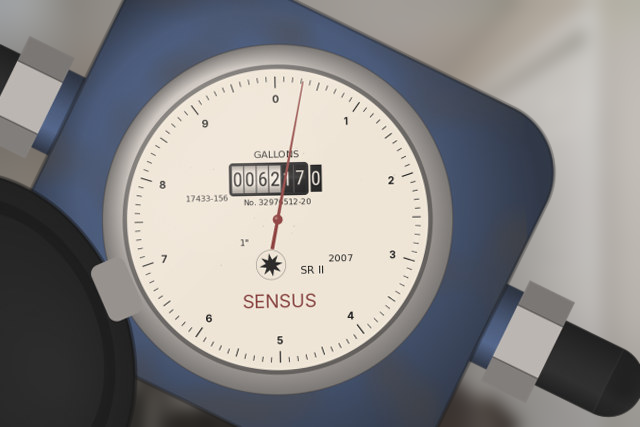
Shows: 62170.3 gal
